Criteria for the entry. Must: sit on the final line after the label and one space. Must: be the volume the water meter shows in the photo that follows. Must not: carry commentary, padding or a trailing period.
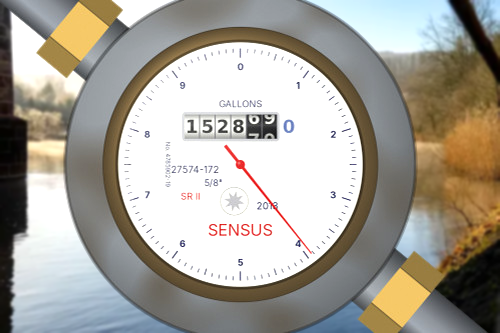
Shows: 1528693.9 gal
